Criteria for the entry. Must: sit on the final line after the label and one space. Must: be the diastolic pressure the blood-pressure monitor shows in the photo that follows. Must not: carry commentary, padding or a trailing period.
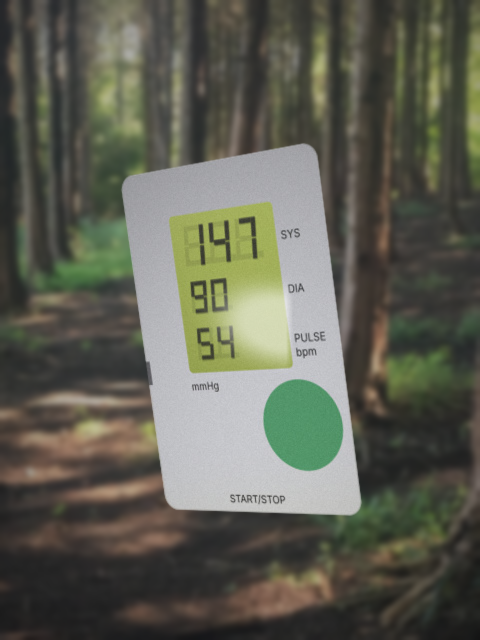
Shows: 90 mmHg
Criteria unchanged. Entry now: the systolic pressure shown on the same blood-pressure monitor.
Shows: 147 mmHg
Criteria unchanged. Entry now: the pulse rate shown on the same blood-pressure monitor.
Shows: 54 bpm
